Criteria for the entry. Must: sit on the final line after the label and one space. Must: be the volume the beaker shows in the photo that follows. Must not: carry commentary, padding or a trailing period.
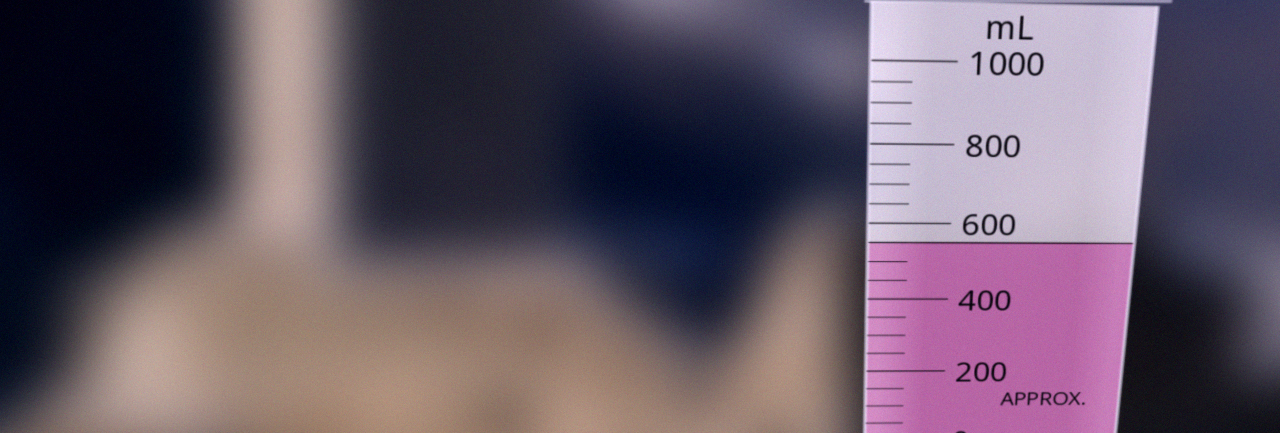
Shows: 550 mL
